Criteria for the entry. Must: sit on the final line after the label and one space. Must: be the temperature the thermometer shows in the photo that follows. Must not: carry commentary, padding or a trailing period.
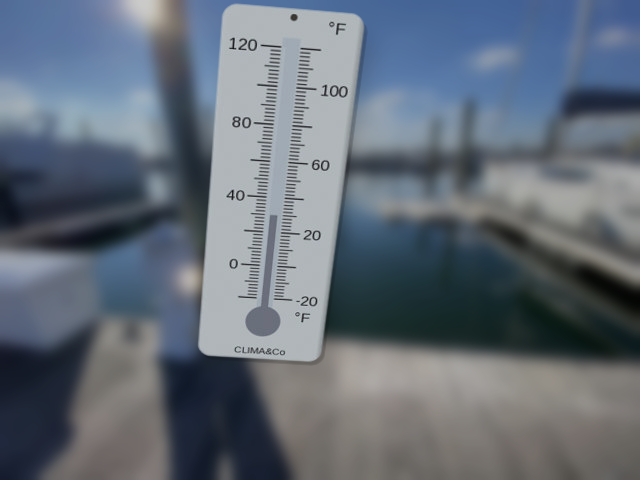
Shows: 30 °F
